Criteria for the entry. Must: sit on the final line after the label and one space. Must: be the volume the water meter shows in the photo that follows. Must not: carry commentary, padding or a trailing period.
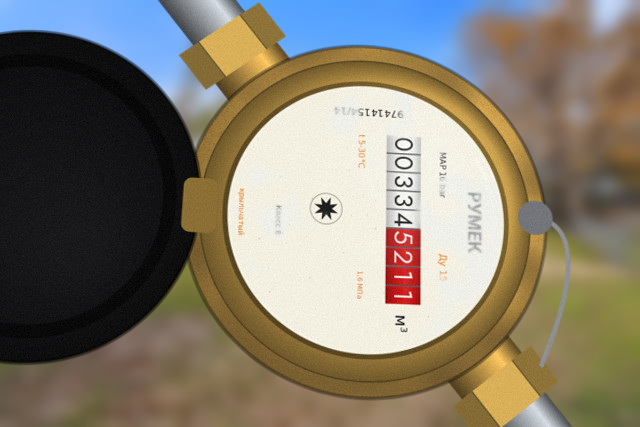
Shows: 334.5211 m³
